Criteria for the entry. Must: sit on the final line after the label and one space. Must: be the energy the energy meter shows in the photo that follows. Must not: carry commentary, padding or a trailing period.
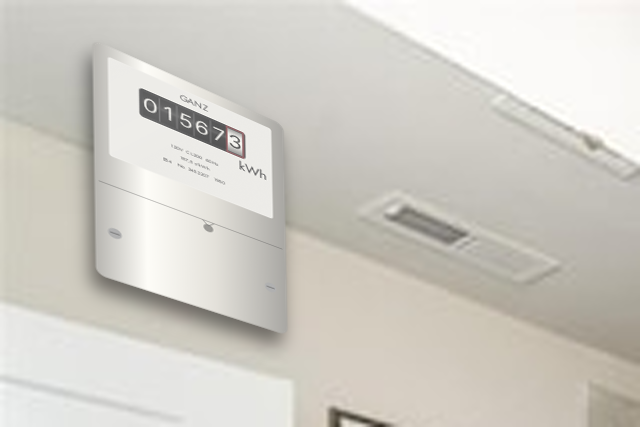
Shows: 1567.3 kWh
